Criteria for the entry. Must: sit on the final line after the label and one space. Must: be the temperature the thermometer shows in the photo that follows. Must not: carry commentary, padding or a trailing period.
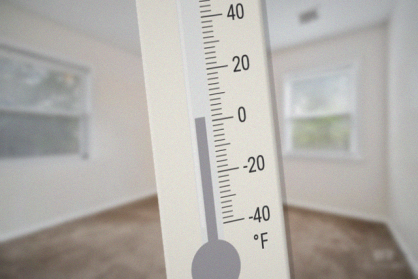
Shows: 2 °F
